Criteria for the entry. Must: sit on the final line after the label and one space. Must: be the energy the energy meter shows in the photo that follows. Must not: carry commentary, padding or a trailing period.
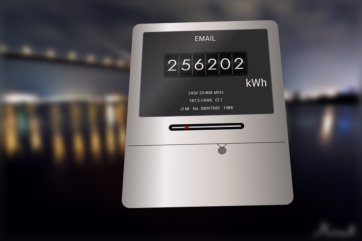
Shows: 256202 kWh
